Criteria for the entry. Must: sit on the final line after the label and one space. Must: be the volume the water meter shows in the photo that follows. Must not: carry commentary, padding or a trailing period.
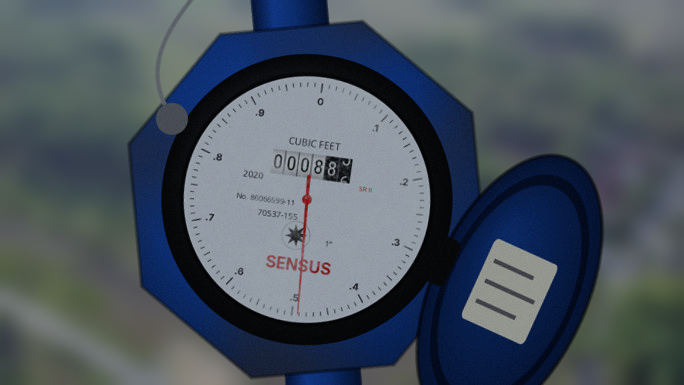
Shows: 885.49 ft³
